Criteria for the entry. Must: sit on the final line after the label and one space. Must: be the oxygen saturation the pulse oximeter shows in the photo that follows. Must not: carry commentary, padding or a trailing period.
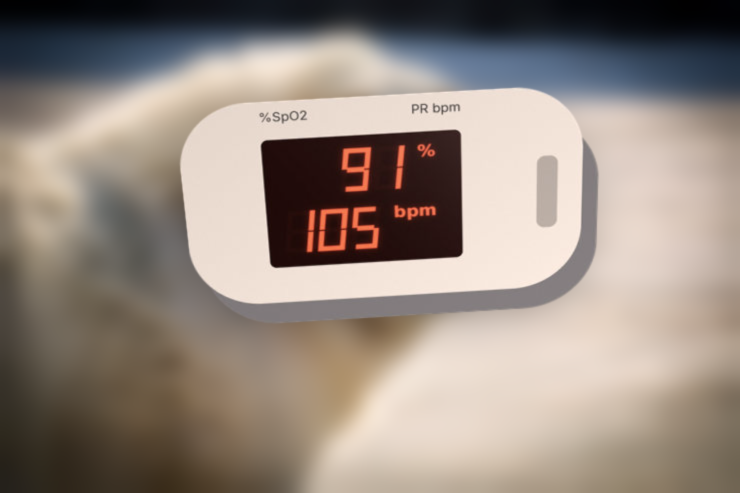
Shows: 91 %
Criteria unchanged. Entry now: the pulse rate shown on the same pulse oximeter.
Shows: 105 bpm
